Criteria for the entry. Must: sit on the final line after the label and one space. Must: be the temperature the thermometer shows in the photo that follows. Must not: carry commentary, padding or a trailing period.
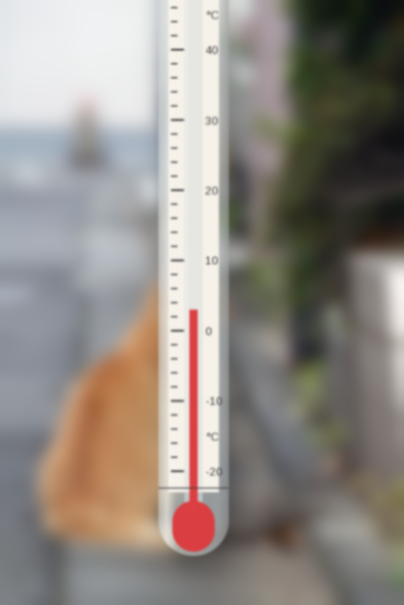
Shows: 3 °C
